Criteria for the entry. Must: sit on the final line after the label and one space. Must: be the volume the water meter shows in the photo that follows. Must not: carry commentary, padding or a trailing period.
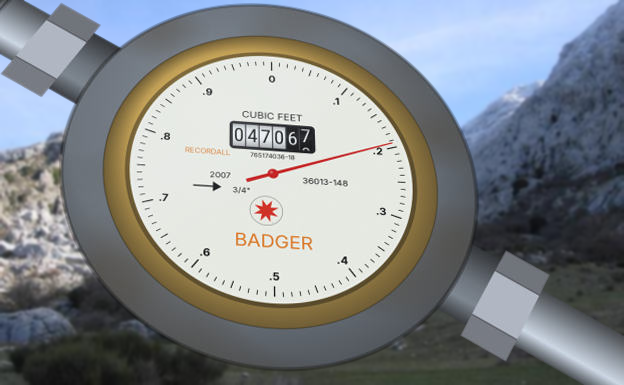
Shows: 47067.19 ft³
